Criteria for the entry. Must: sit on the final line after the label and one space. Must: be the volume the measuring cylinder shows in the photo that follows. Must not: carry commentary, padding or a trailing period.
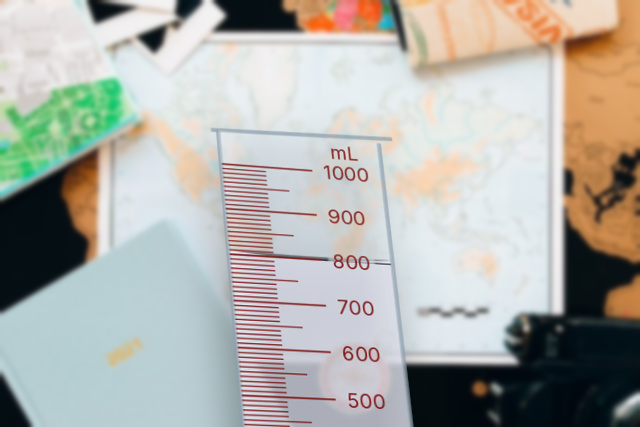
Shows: 800 mL
